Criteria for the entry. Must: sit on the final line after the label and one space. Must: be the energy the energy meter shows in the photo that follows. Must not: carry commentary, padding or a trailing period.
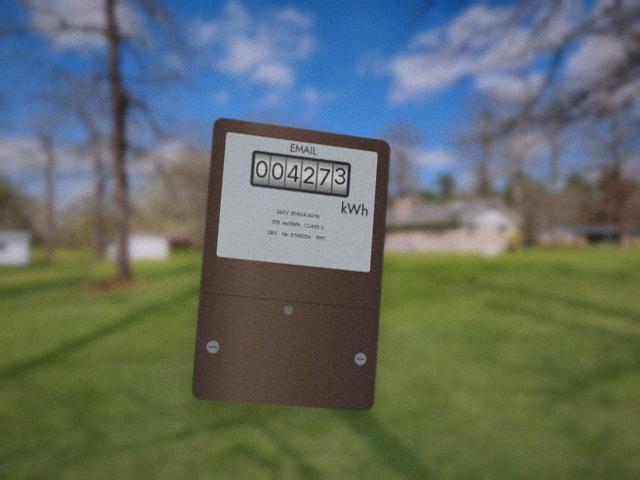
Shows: 4273 kWh
